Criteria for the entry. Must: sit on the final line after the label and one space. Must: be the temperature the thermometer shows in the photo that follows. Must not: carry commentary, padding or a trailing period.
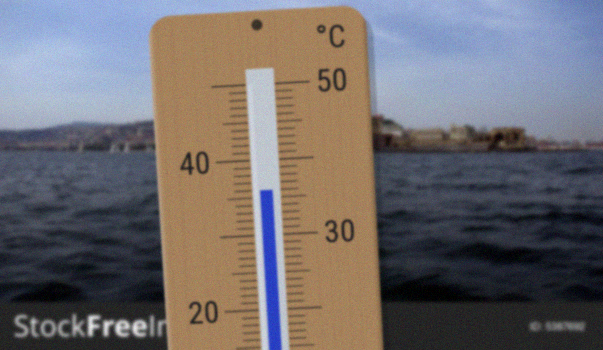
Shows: 36 °C
